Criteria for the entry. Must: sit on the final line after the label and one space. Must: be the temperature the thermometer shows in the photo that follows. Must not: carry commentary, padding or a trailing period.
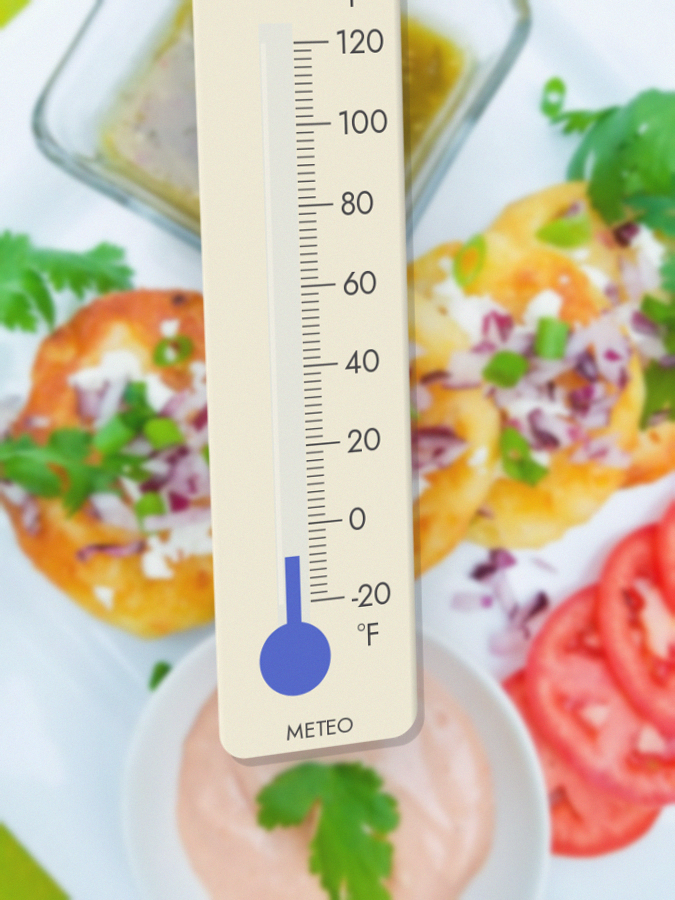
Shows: -8 °F
